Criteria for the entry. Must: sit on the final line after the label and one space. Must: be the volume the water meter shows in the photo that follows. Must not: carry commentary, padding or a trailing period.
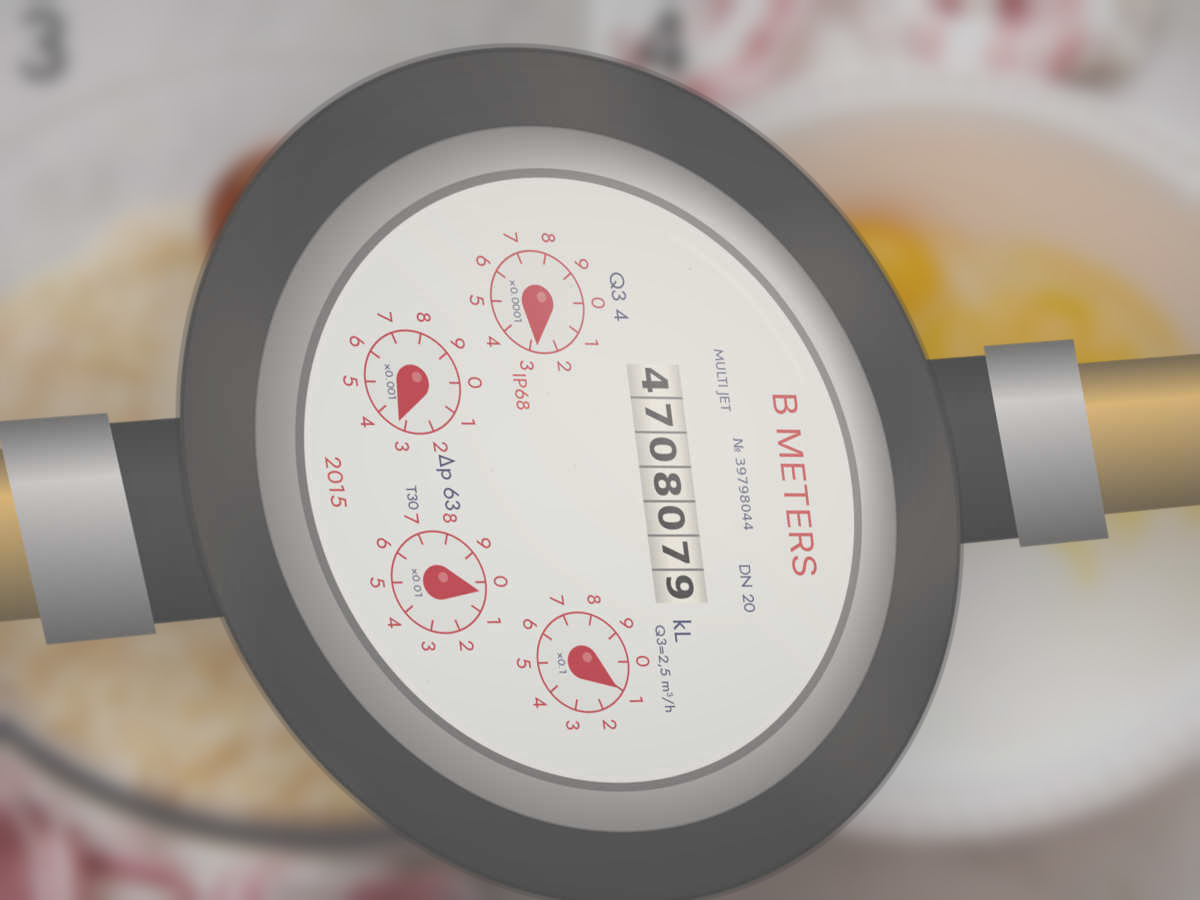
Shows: 4708079.1032 kL
